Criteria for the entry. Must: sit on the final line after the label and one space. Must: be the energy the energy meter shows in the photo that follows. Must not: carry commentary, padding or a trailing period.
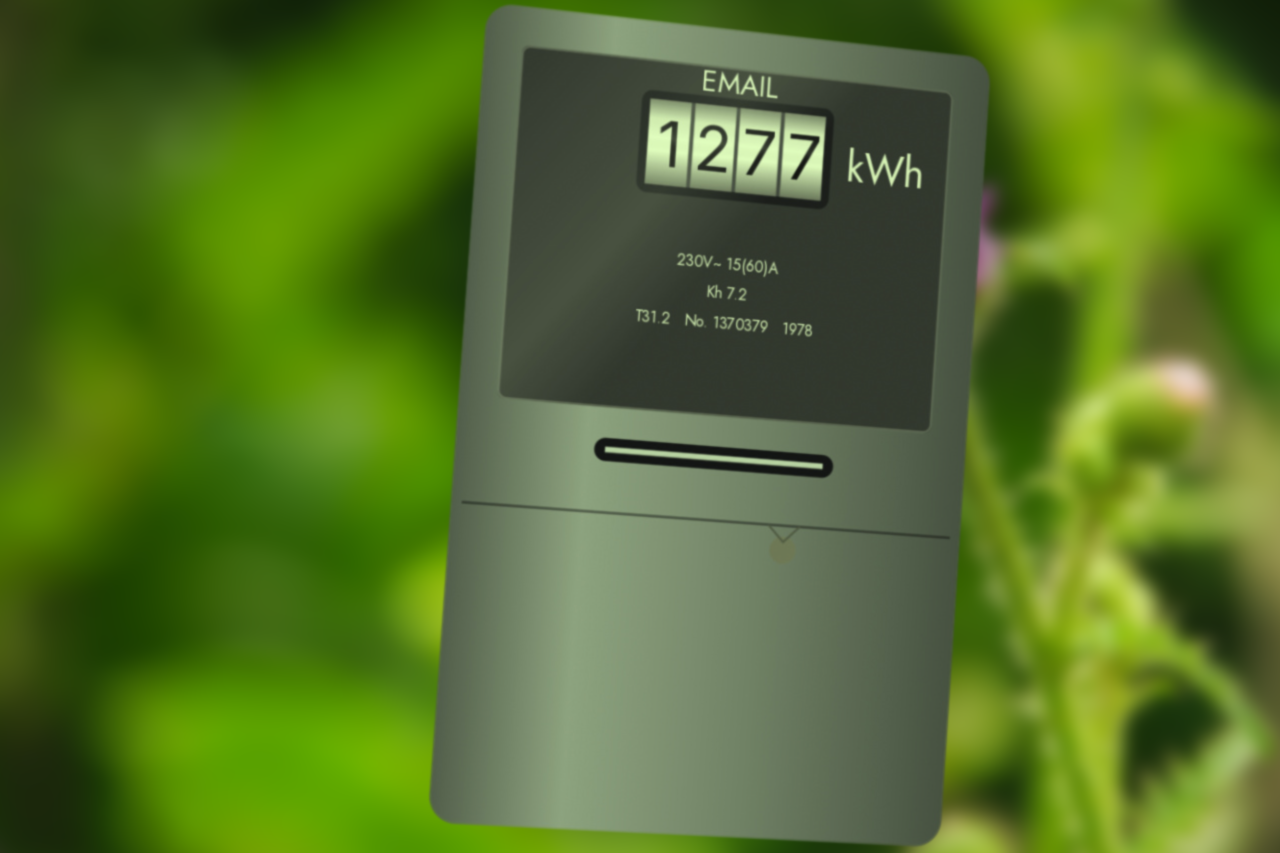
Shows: 1277 kWh
